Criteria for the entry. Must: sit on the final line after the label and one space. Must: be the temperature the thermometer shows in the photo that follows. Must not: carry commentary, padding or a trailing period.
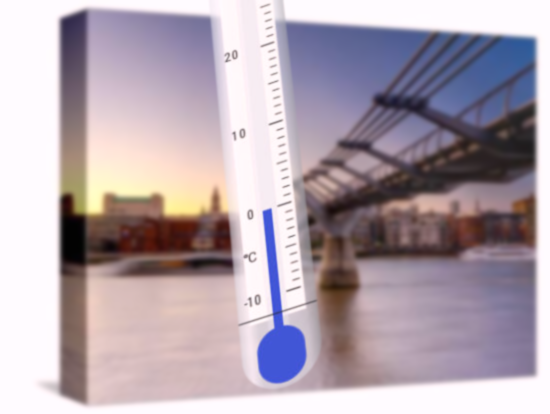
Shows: 0 °C
